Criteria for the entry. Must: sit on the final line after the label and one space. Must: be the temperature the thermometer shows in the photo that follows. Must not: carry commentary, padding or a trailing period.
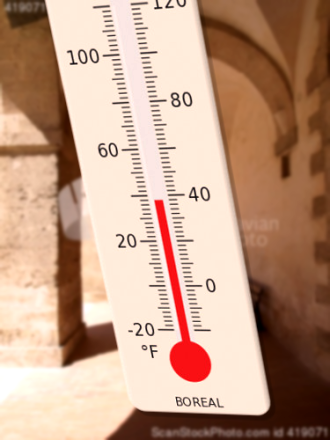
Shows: 38 °F
